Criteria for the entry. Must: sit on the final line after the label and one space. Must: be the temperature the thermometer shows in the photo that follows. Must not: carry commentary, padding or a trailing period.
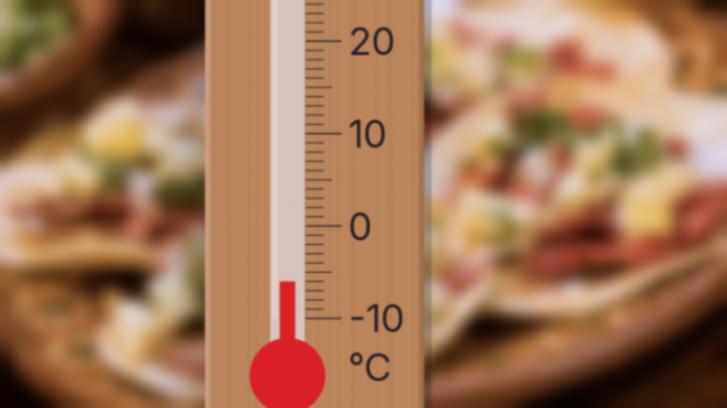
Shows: -6 °C
